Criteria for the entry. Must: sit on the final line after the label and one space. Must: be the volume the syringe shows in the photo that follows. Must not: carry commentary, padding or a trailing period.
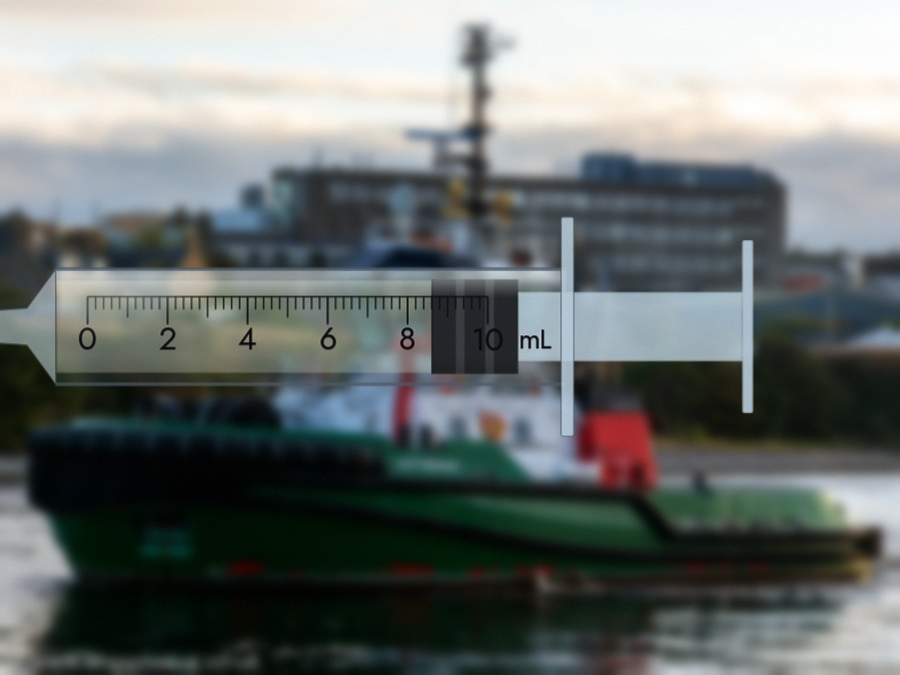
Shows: 8.6 mL
